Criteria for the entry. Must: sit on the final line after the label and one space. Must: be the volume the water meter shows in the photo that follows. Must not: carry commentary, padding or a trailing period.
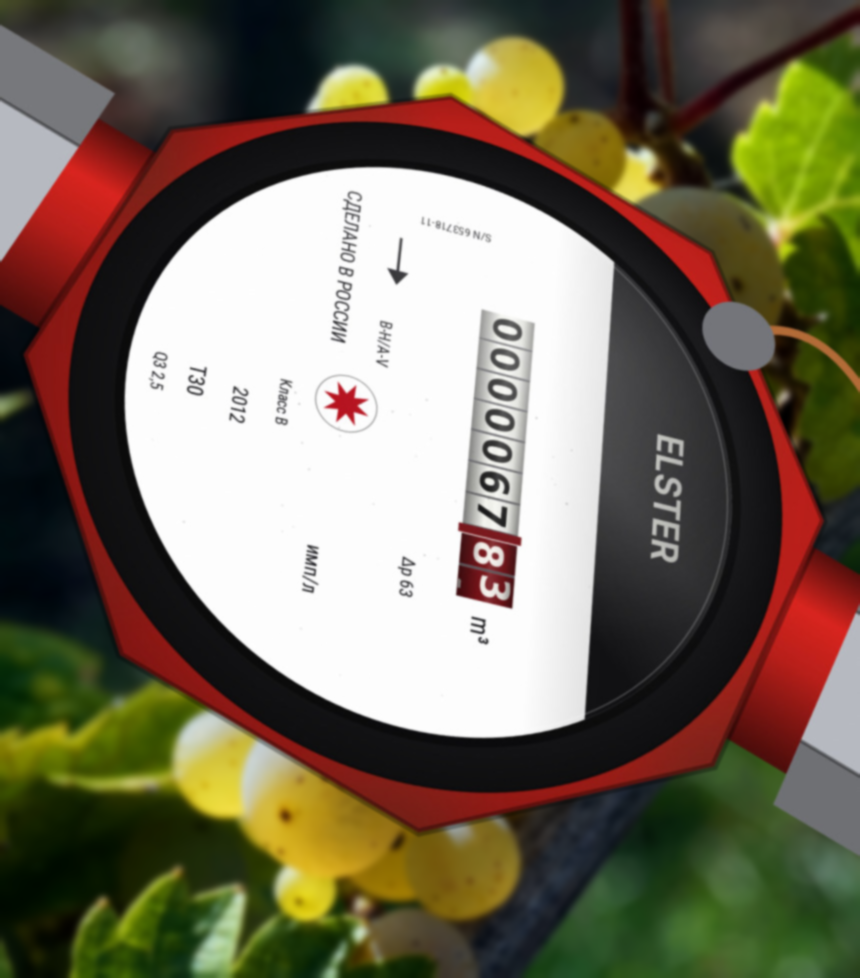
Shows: 67.83 m³
